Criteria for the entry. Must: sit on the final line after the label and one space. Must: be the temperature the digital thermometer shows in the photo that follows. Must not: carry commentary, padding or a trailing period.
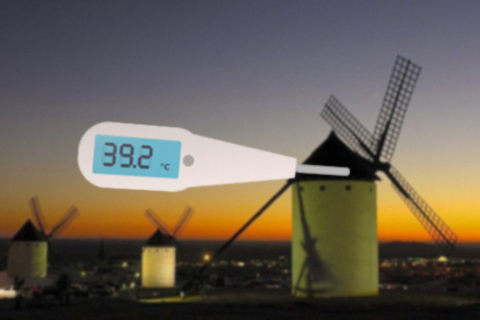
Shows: 39.2 °C
